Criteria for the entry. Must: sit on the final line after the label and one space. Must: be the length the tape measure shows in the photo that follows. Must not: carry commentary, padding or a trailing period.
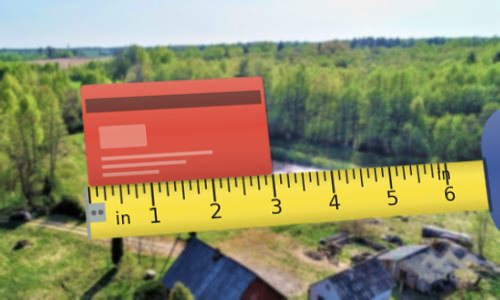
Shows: 3 in
